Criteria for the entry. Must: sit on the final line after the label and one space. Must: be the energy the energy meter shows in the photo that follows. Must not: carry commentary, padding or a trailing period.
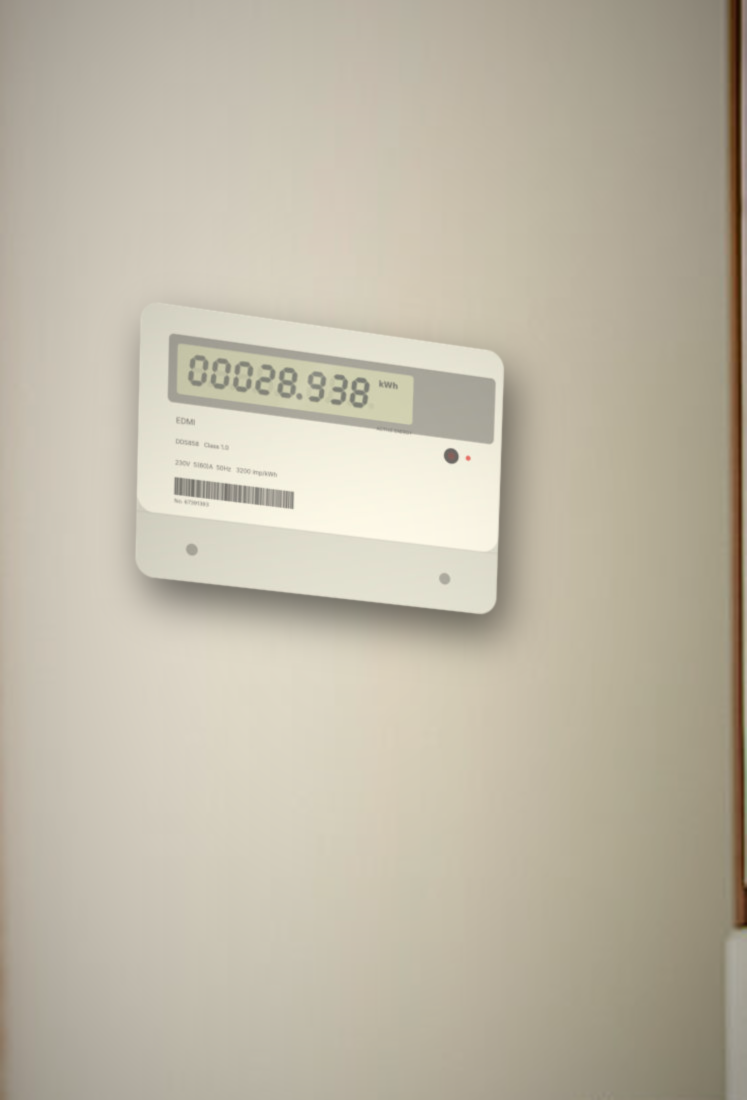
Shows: 28.938 kWh
